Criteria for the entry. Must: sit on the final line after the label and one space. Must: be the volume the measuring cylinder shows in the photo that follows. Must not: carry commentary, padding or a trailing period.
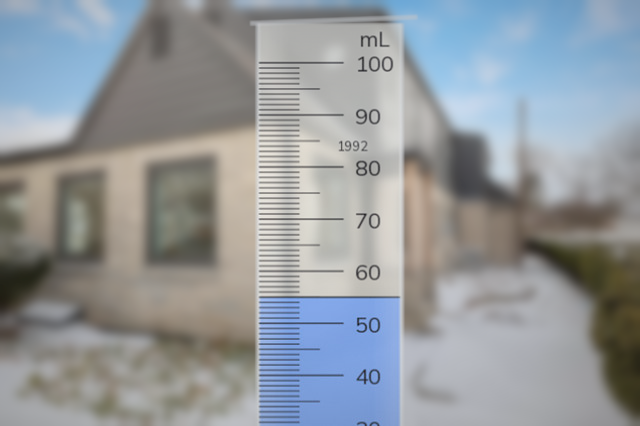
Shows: 55 mL
